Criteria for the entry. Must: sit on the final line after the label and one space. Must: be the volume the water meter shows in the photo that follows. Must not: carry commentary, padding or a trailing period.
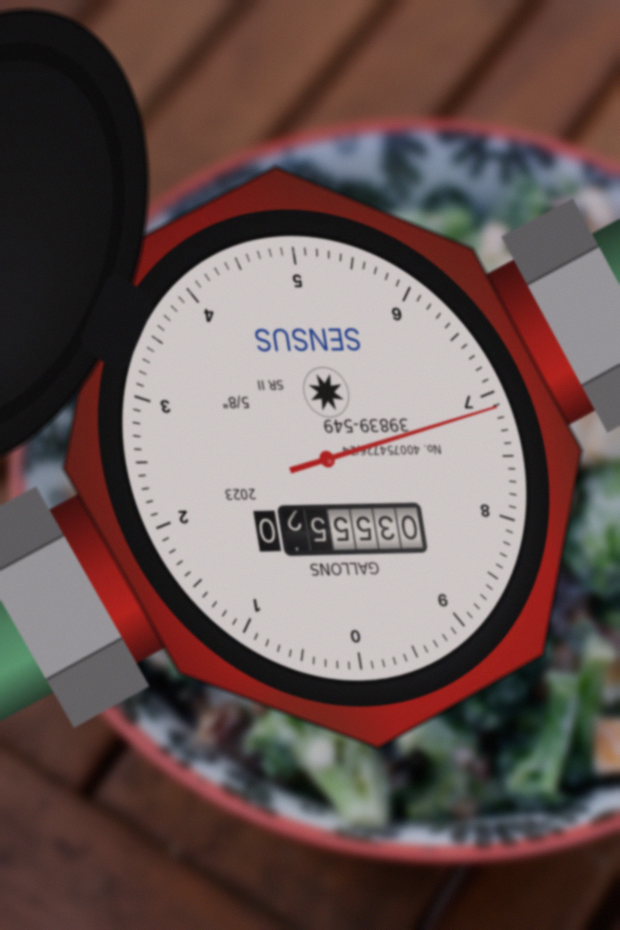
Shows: 355517.1 gal
